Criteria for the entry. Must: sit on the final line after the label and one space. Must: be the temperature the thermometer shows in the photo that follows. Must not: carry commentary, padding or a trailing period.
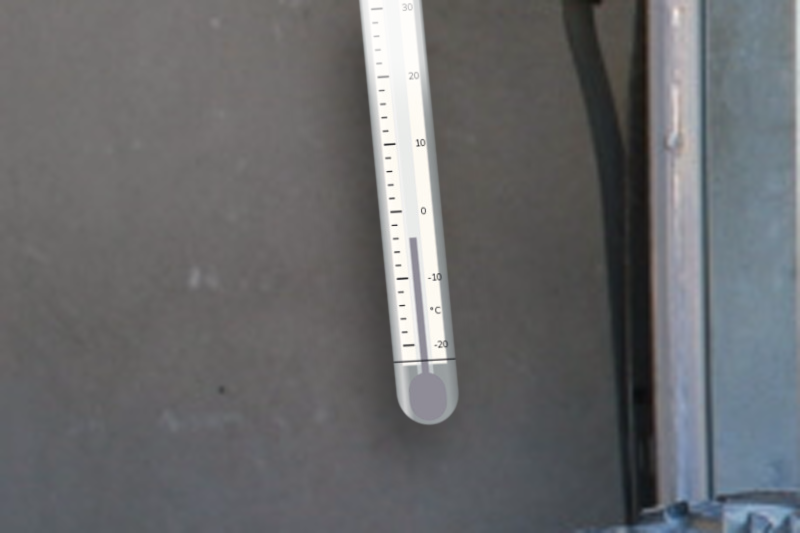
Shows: -4 °C
